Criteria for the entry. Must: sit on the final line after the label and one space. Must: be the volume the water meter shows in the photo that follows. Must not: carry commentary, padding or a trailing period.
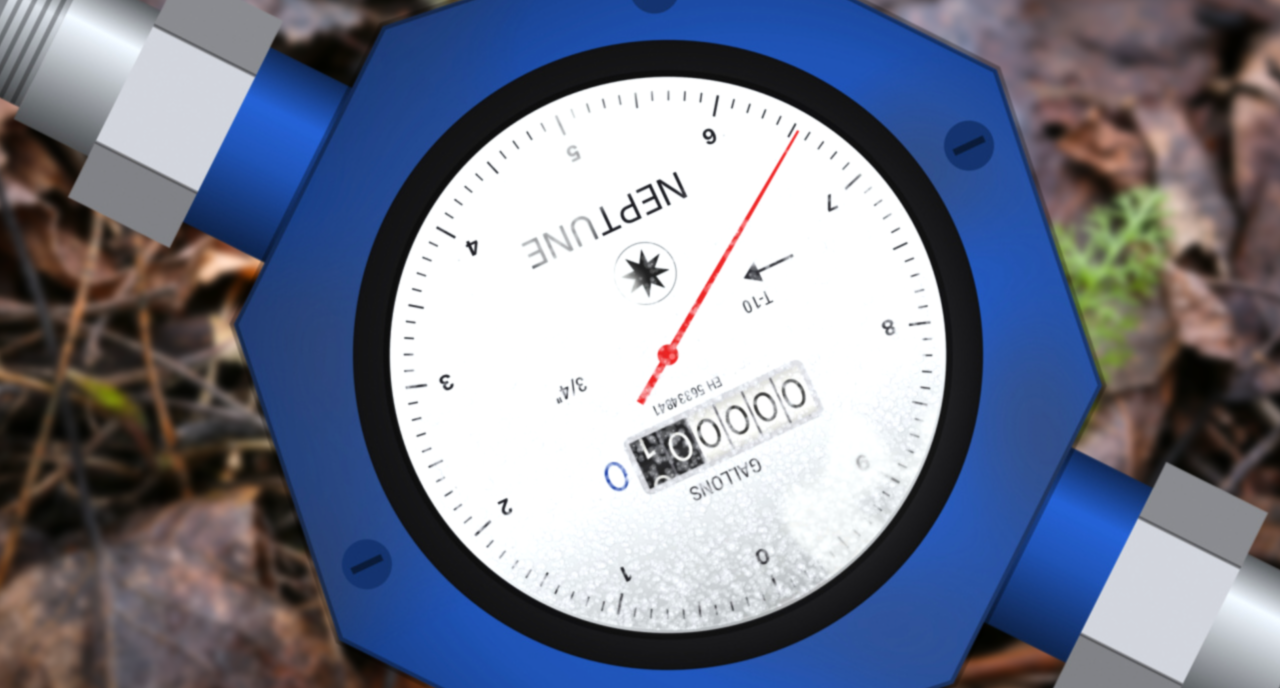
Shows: 6.5 gal
